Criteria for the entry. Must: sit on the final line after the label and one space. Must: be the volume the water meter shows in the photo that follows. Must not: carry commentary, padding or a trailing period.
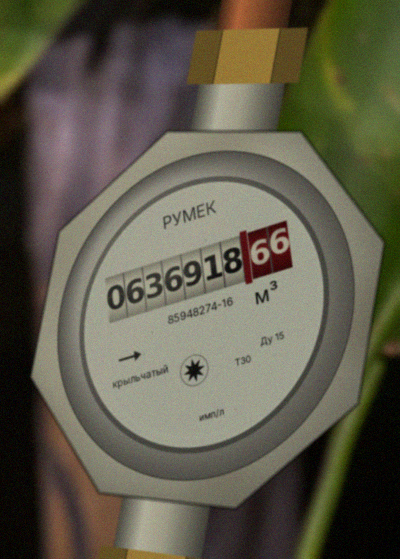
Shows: 636918.66 m³
